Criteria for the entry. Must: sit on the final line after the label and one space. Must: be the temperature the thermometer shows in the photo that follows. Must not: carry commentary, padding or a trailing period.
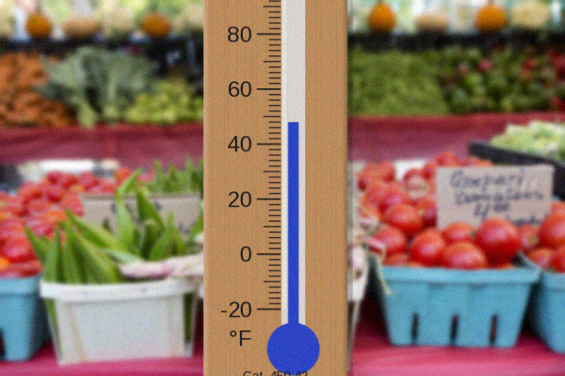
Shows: 48 °F
